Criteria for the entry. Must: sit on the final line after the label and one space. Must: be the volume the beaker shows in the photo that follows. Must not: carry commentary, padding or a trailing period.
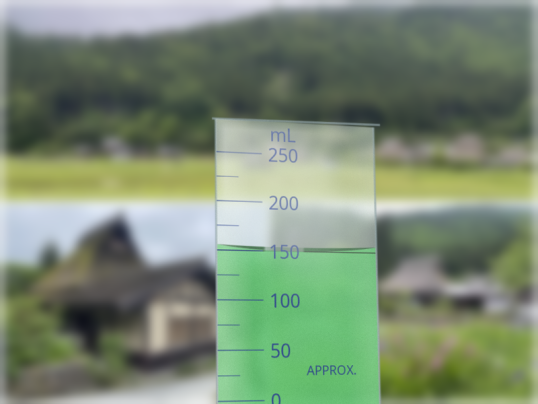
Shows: 150 mL
